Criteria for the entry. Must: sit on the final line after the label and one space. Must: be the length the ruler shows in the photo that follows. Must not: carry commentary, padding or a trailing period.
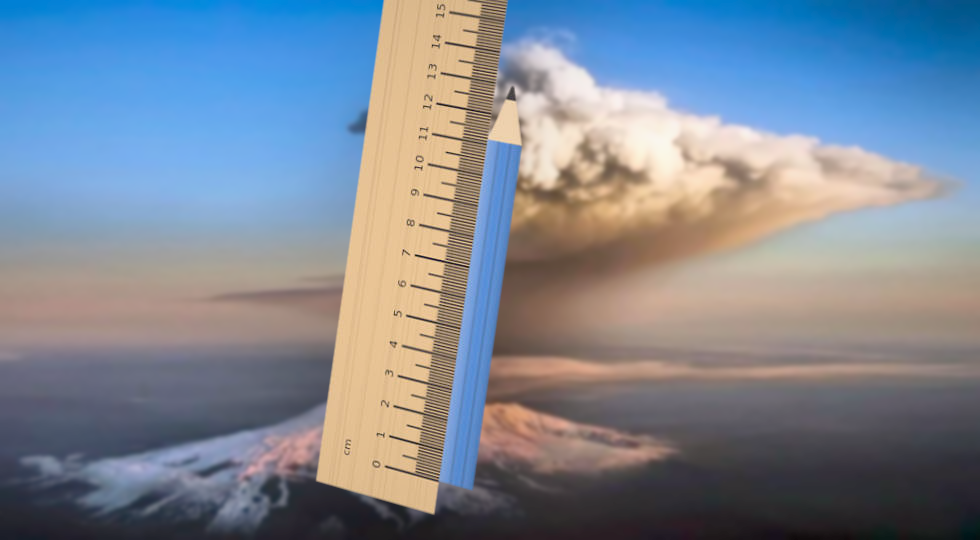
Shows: 13 cm
